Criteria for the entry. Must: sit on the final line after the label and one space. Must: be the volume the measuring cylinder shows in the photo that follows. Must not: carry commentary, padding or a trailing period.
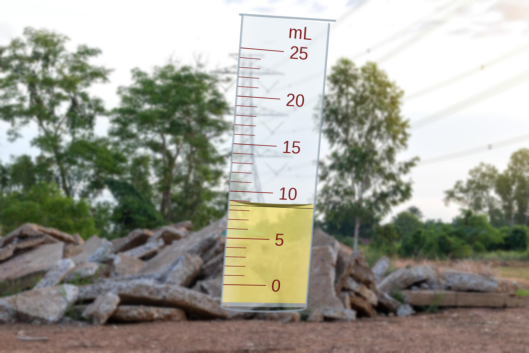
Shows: 8.5 mL
